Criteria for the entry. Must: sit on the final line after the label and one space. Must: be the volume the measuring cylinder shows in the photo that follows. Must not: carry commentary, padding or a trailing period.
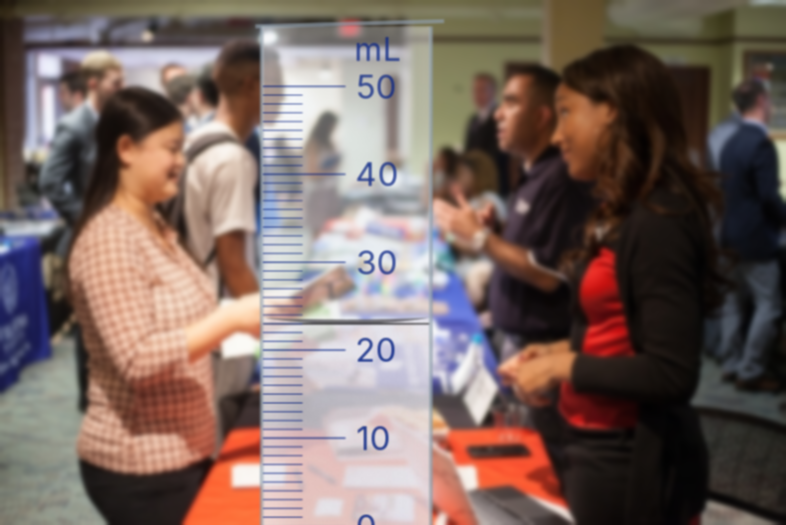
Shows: 23 mL
